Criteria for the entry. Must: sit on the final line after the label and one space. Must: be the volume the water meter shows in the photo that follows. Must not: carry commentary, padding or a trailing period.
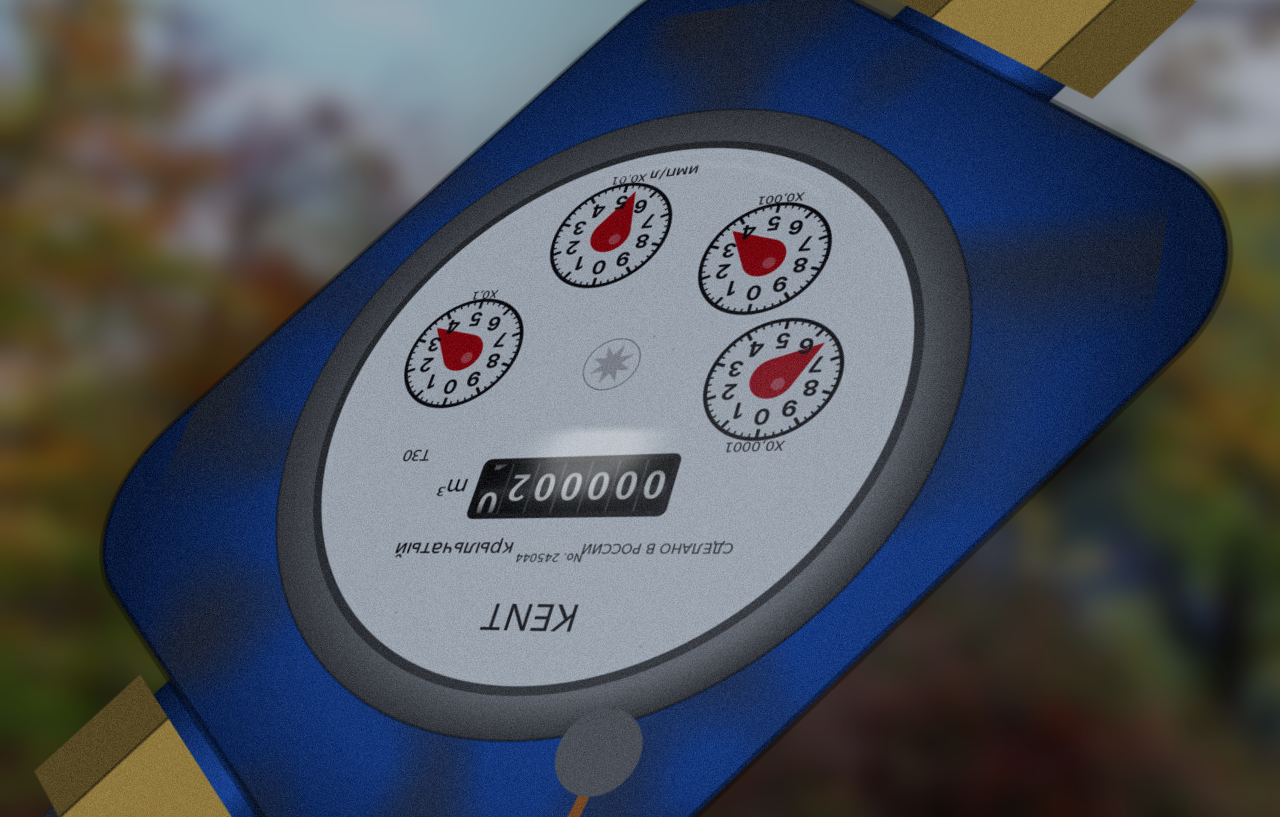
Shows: 20.3536 m³
